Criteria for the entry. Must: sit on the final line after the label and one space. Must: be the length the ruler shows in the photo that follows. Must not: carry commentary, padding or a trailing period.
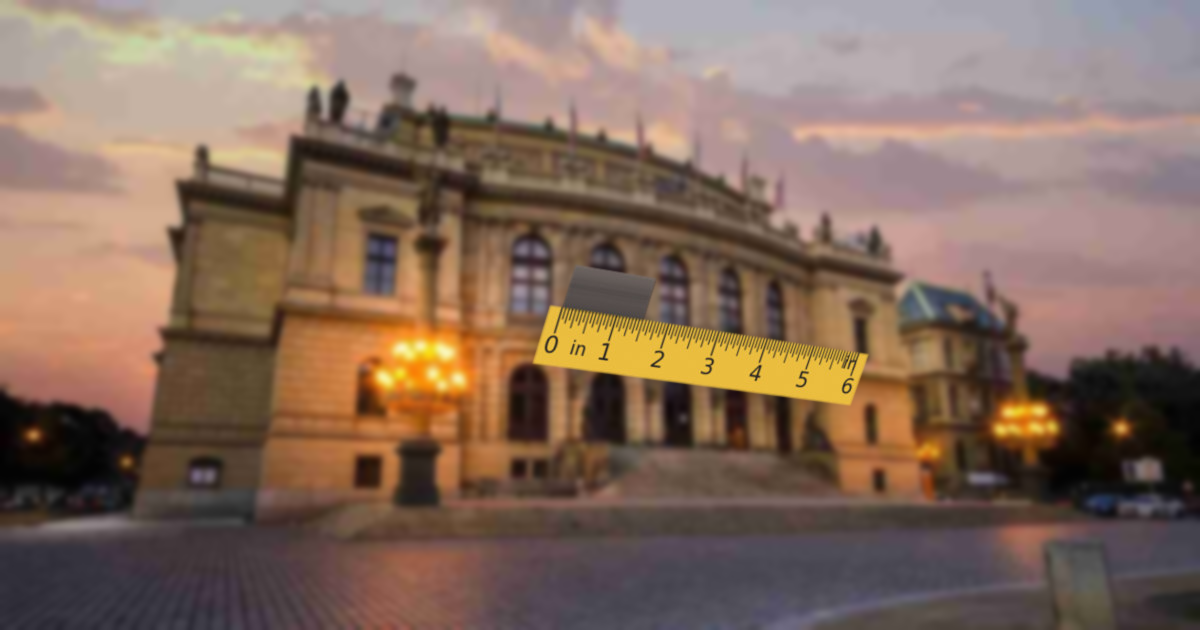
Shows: 1.5 in
